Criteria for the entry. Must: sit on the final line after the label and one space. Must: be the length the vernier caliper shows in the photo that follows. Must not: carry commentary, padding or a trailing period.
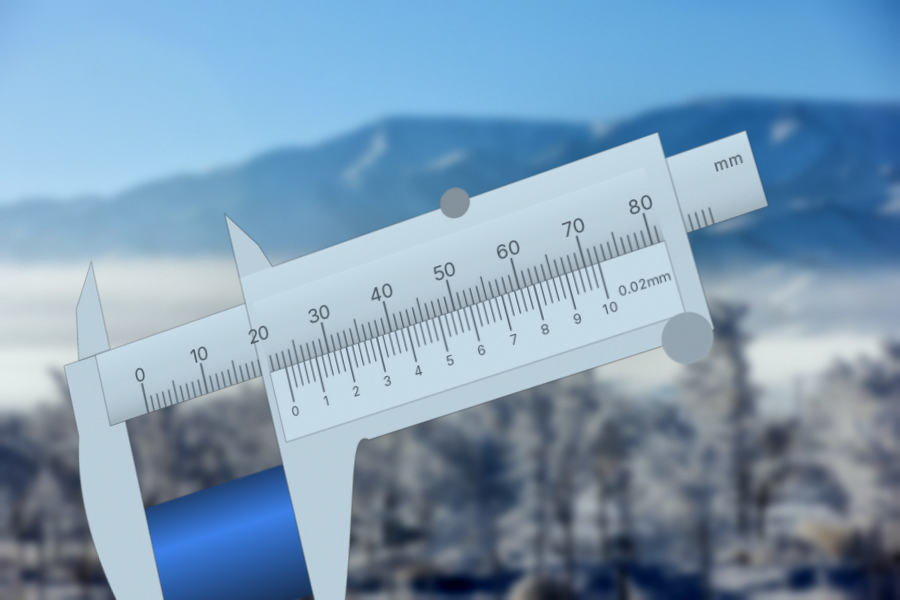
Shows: 23.0 mm
